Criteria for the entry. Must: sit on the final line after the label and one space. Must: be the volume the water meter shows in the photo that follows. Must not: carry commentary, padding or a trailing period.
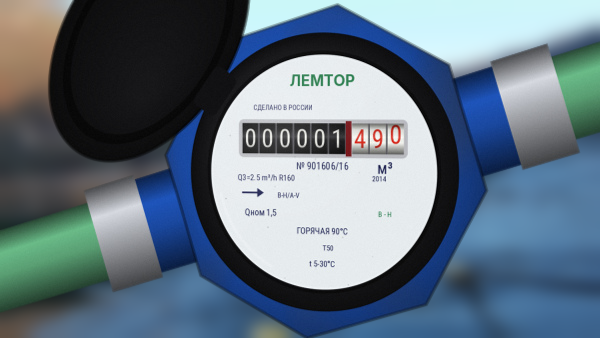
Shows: 1.490 m³
